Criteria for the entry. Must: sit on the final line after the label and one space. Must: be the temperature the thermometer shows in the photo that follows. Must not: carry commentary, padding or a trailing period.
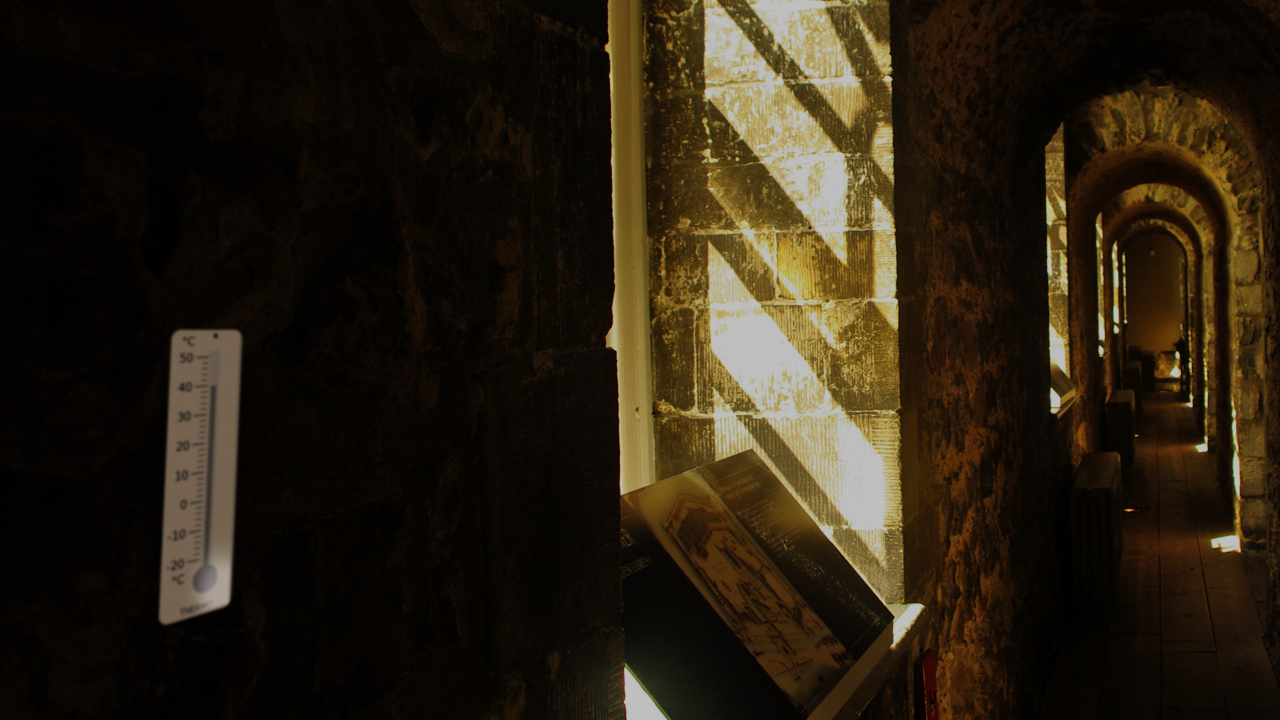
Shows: 40 °C
